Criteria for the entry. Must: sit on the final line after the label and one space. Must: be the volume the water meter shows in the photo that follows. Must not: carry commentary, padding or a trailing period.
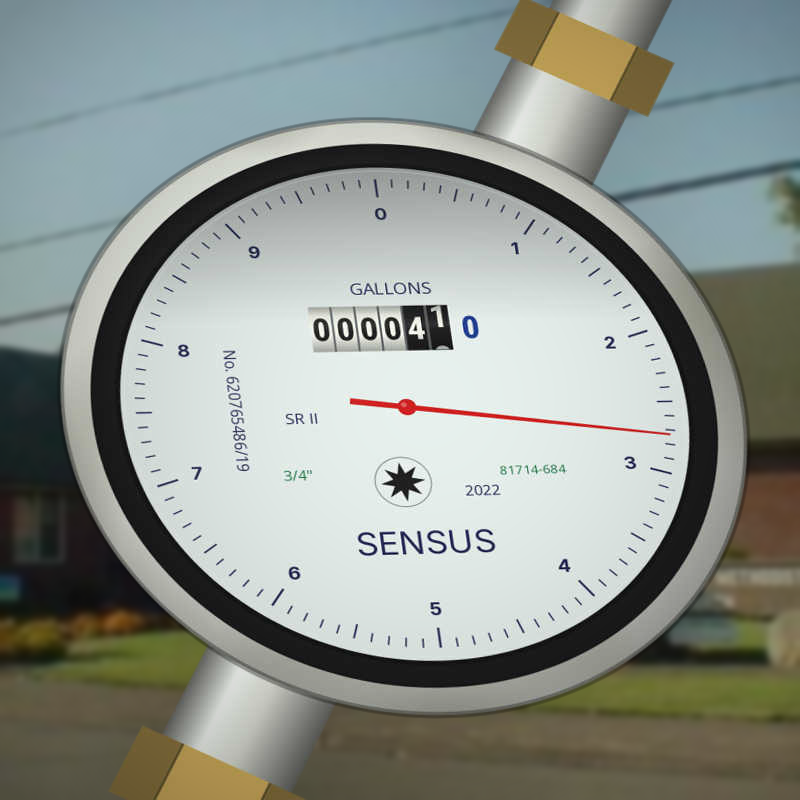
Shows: 412.7 gal
